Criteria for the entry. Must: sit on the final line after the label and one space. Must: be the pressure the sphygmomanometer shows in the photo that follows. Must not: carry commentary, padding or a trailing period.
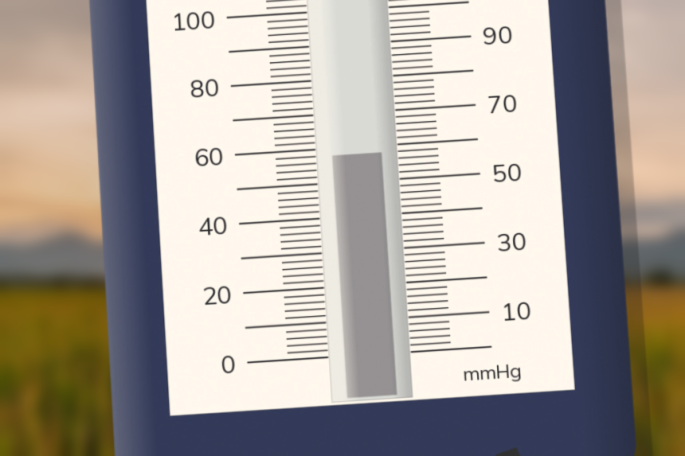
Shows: 58 mmHg
